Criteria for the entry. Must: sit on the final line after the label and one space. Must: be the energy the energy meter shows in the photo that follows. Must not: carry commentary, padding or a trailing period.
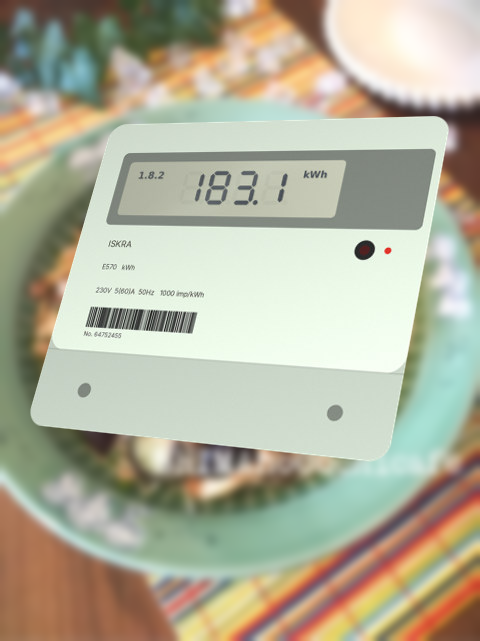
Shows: 183.1 kWh
